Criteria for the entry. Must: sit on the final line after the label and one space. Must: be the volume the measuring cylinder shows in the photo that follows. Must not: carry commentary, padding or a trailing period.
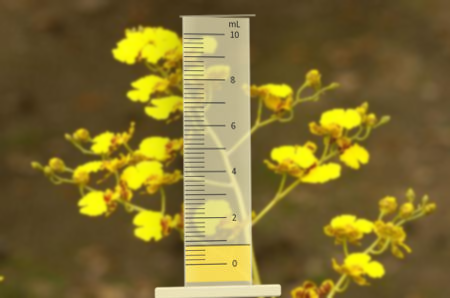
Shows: 0.8 mL
